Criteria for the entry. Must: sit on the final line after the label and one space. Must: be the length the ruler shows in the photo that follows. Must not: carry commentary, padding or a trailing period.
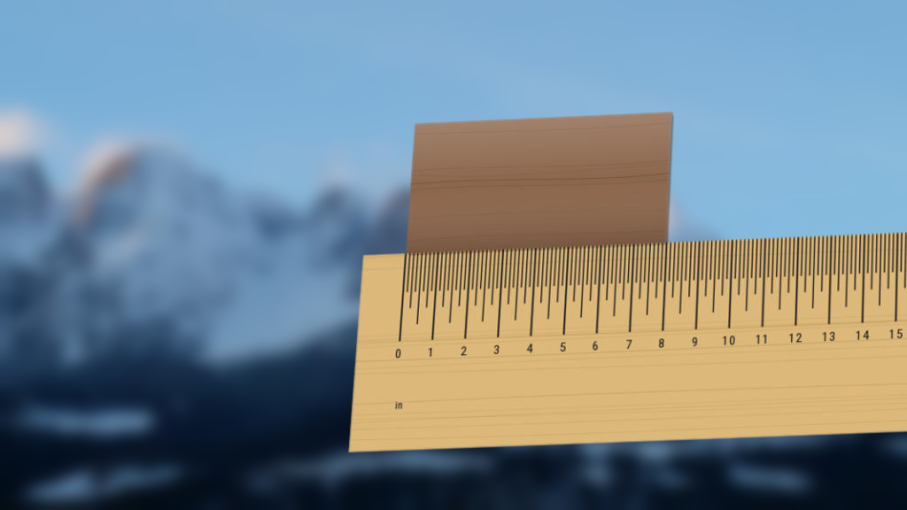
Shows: 8 in
